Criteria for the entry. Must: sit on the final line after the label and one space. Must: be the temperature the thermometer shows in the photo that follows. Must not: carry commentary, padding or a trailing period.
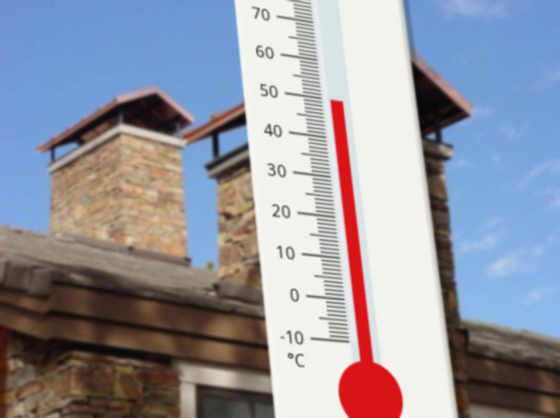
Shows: 50 °C
